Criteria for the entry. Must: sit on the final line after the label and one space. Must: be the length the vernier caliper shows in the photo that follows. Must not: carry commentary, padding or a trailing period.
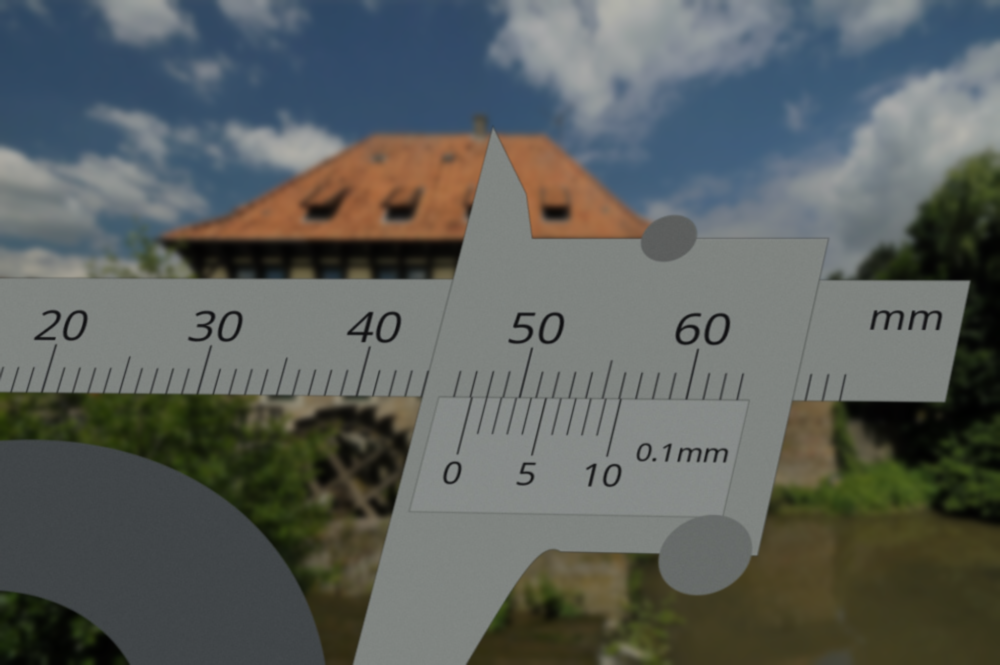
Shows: 47.1 mm
